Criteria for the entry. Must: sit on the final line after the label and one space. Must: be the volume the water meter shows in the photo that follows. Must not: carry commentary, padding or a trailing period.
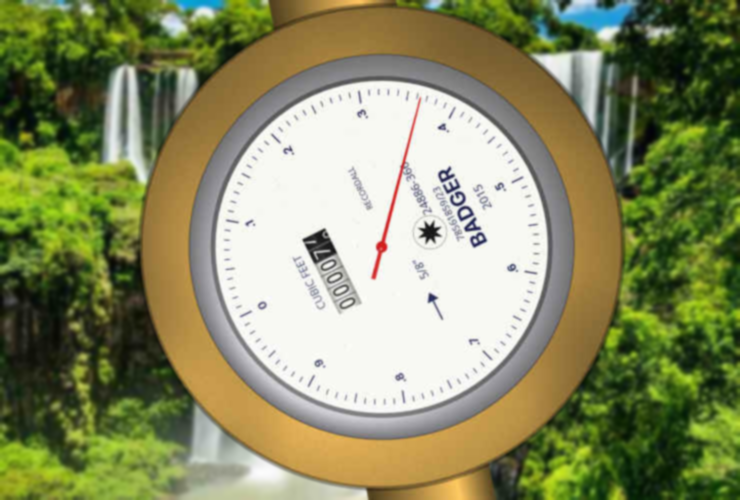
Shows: 77.36 ft³
